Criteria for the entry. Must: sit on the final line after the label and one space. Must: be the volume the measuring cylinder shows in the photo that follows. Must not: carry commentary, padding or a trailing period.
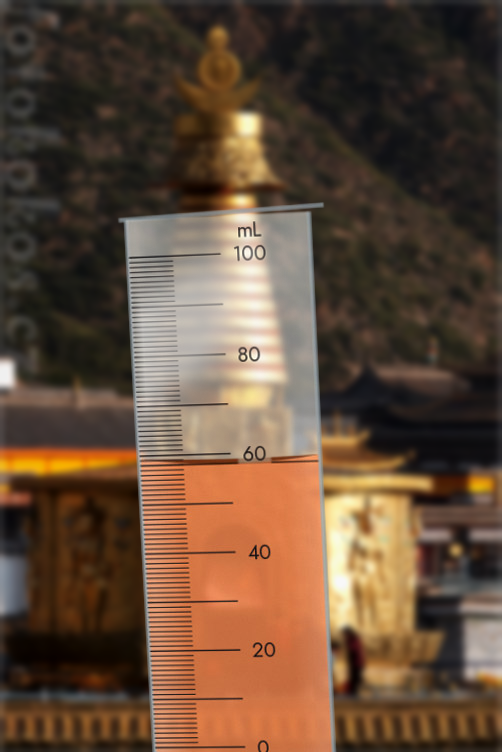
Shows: 58 mL
